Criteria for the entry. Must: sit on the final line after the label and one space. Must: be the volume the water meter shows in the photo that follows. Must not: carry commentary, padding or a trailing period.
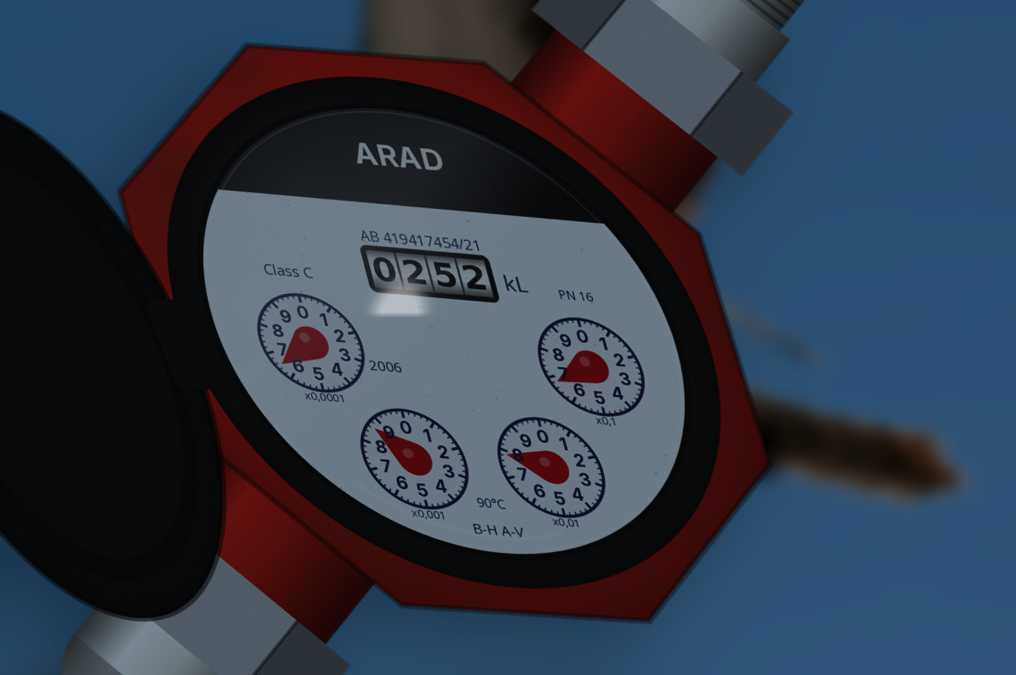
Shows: 252.6786 kL
